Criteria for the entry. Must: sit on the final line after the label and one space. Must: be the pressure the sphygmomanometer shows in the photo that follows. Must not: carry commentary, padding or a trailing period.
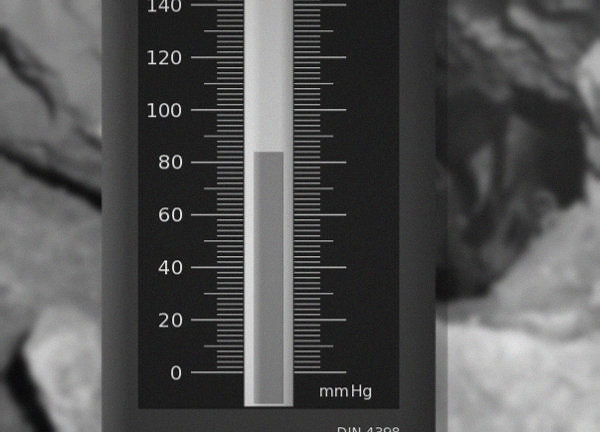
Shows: 84 mmHg
